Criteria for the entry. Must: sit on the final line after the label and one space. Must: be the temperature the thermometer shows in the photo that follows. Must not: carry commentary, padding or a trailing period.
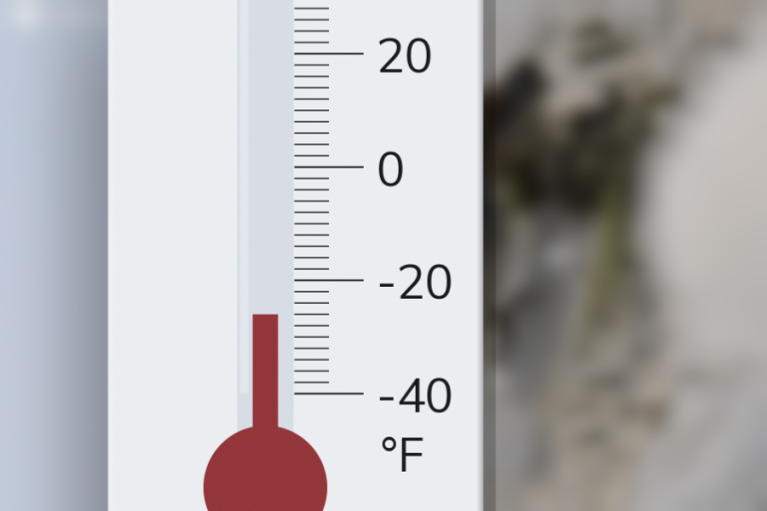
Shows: -26 °F
